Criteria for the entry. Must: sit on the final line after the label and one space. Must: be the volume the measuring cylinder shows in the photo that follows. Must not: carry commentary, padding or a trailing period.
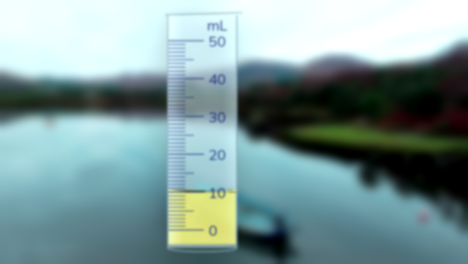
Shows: 10 mL
